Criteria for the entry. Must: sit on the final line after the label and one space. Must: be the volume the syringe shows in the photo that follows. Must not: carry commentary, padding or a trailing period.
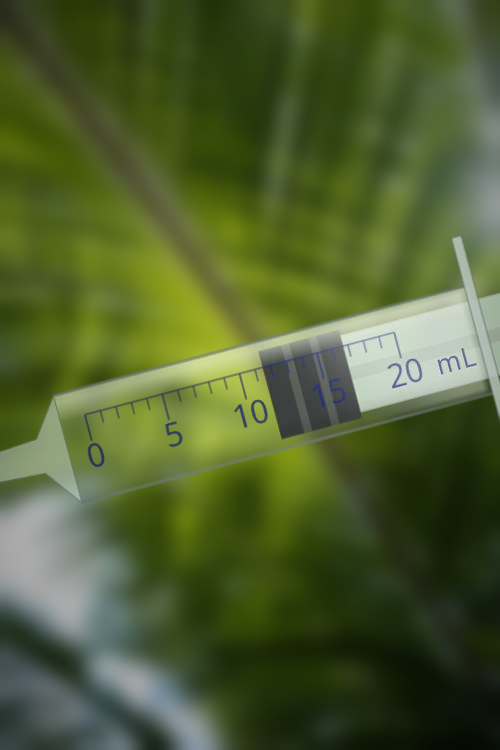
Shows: 11.5 mL
